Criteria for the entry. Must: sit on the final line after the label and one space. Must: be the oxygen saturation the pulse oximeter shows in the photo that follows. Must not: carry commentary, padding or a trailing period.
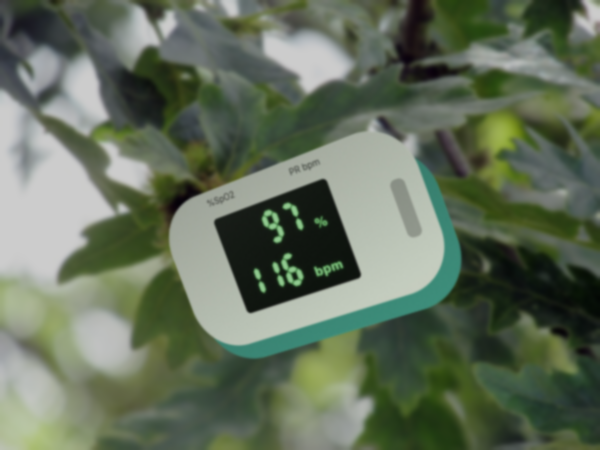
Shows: 97 %
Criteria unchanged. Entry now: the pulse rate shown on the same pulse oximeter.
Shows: 116 bpm
